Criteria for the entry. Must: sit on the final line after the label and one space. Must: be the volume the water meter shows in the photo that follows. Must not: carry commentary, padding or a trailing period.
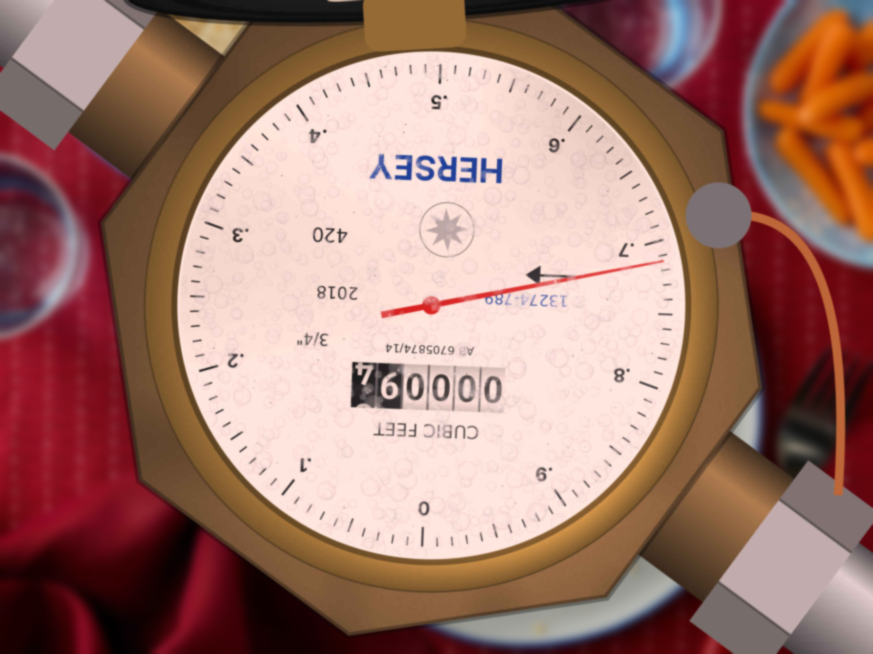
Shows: 93.71 ft³
